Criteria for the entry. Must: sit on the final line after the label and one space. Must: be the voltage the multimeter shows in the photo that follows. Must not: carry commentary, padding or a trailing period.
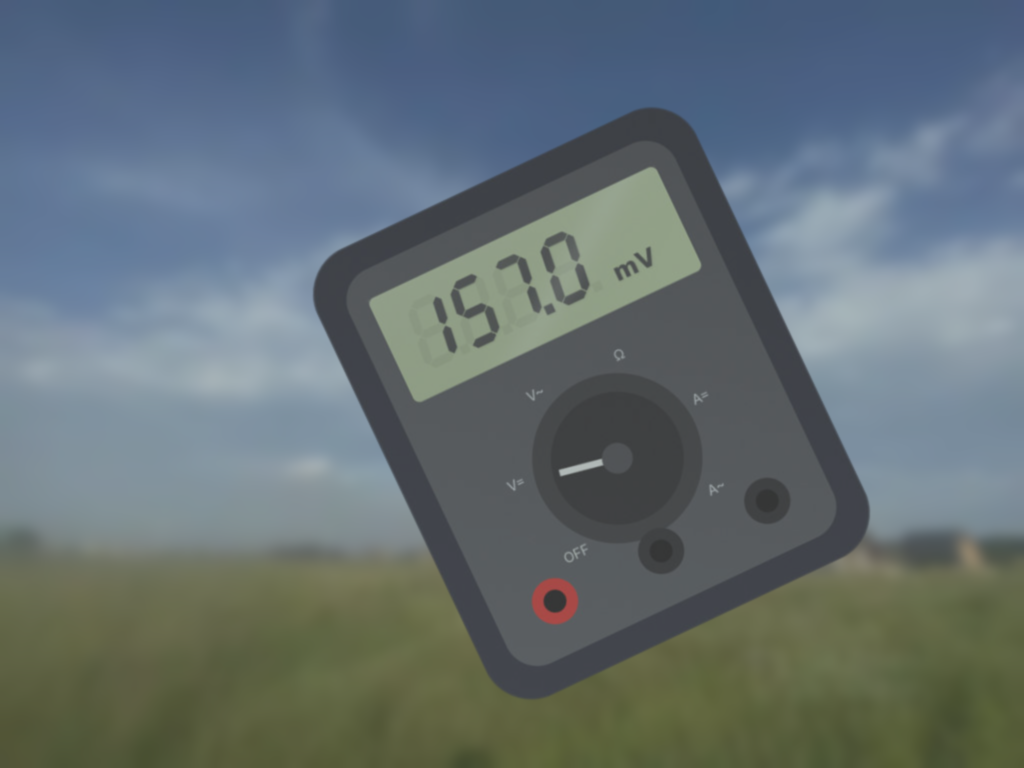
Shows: 157.0 mV
